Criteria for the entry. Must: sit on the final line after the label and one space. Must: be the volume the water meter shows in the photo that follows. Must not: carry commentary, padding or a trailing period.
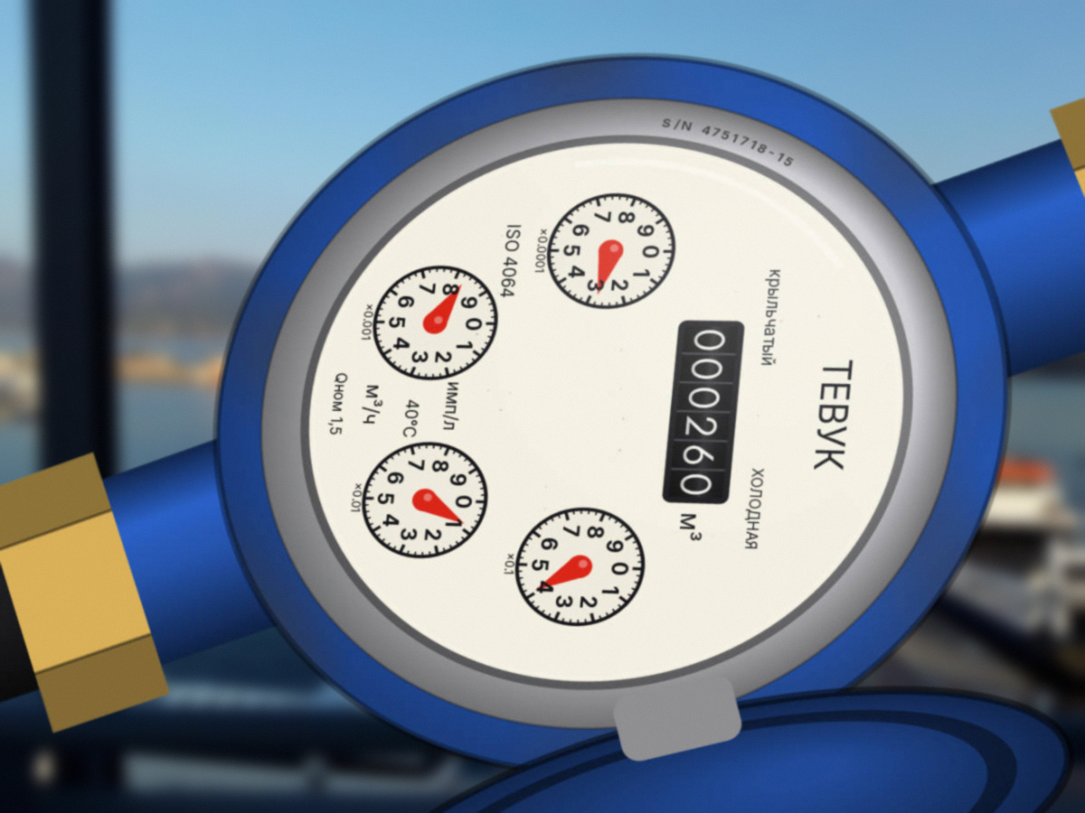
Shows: 260.4082 m³
